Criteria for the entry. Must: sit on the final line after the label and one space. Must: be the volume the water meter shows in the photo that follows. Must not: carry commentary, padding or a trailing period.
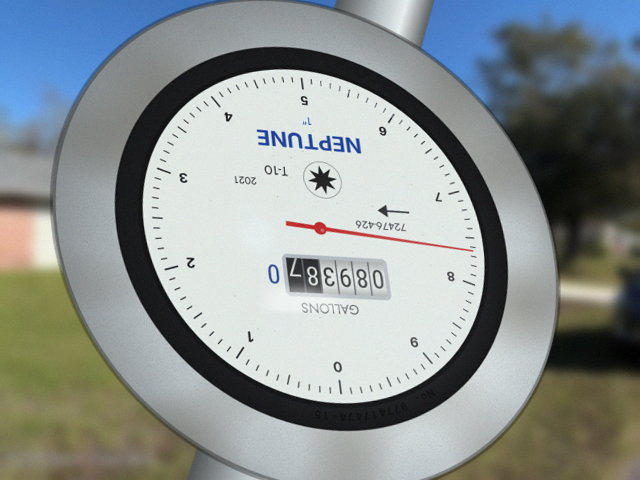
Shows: 893867.6 gal
